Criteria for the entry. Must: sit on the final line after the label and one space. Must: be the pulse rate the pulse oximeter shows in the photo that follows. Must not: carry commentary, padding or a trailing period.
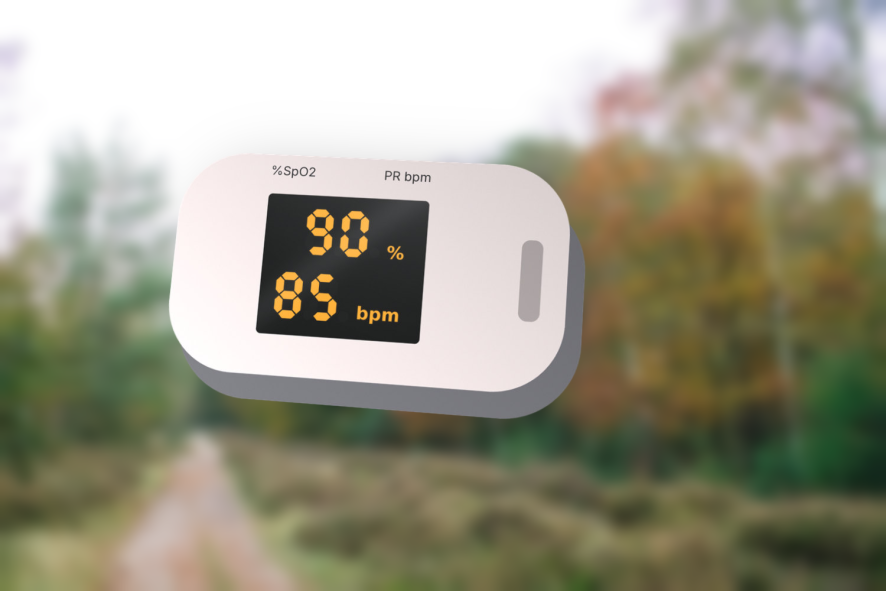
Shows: 85 bpm
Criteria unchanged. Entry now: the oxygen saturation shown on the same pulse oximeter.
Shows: 90 %
